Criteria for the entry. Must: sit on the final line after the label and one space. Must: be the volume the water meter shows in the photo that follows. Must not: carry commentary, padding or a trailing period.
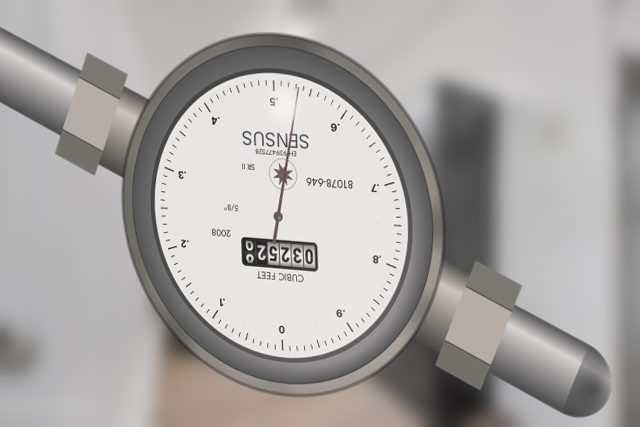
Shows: 32528.53 ft³
